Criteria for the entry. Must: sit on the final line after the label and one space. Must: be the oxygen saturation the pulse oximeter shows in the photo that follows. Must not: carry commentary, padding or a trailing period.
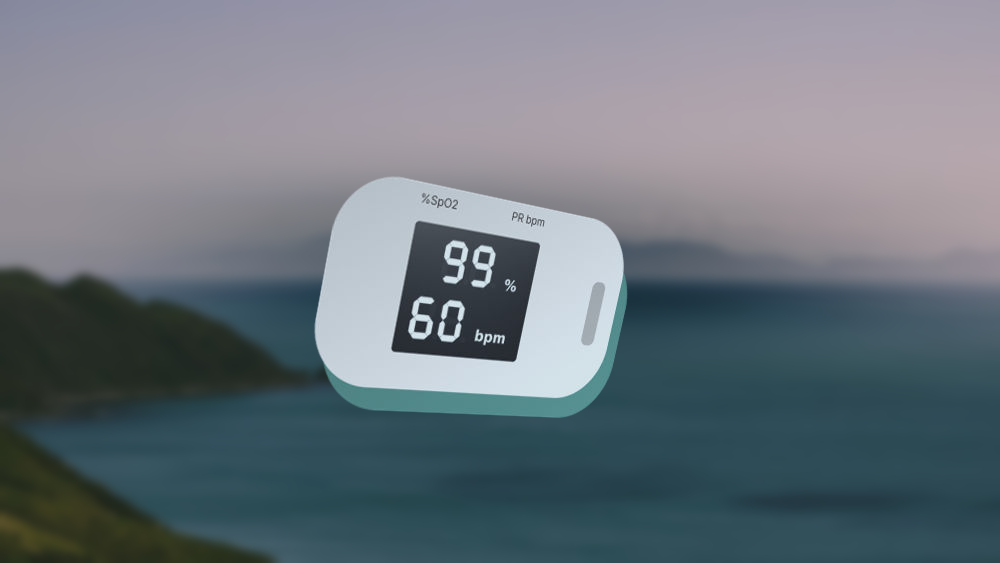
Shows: 99 %
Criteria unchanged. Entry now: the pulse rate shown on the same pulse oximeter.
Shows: 60 bpm
